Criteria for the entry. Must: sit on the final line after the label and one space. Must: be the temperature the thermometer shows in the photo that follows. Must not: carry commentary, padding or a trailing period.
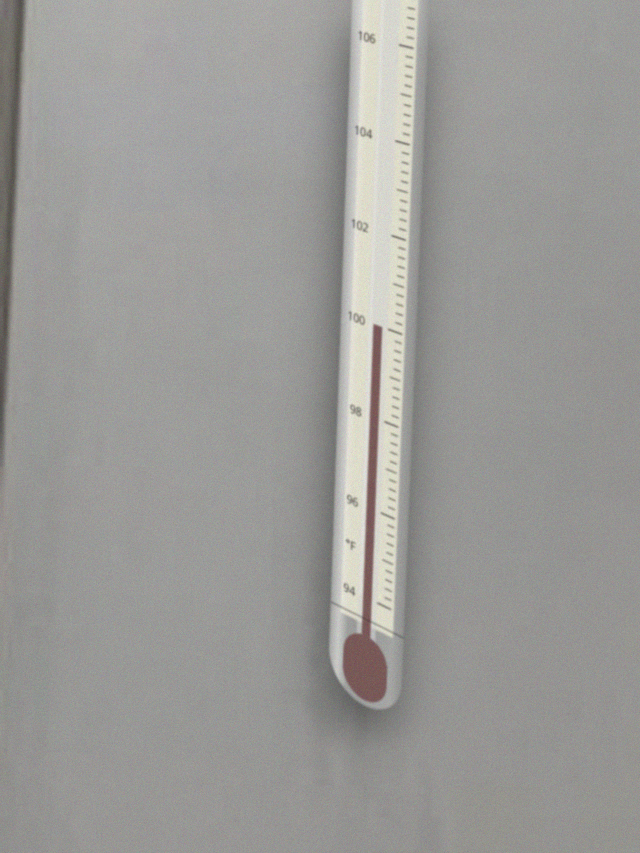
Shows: 100 °F
